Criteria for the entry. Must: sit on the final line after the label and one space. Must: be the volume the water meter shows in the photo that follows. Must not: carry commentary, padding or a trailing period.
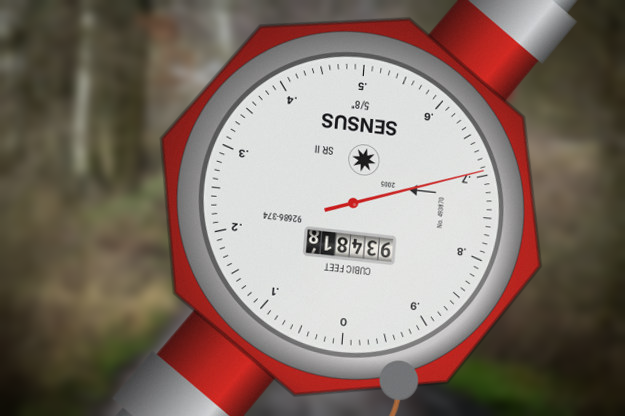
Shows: 934817.69 ft³
